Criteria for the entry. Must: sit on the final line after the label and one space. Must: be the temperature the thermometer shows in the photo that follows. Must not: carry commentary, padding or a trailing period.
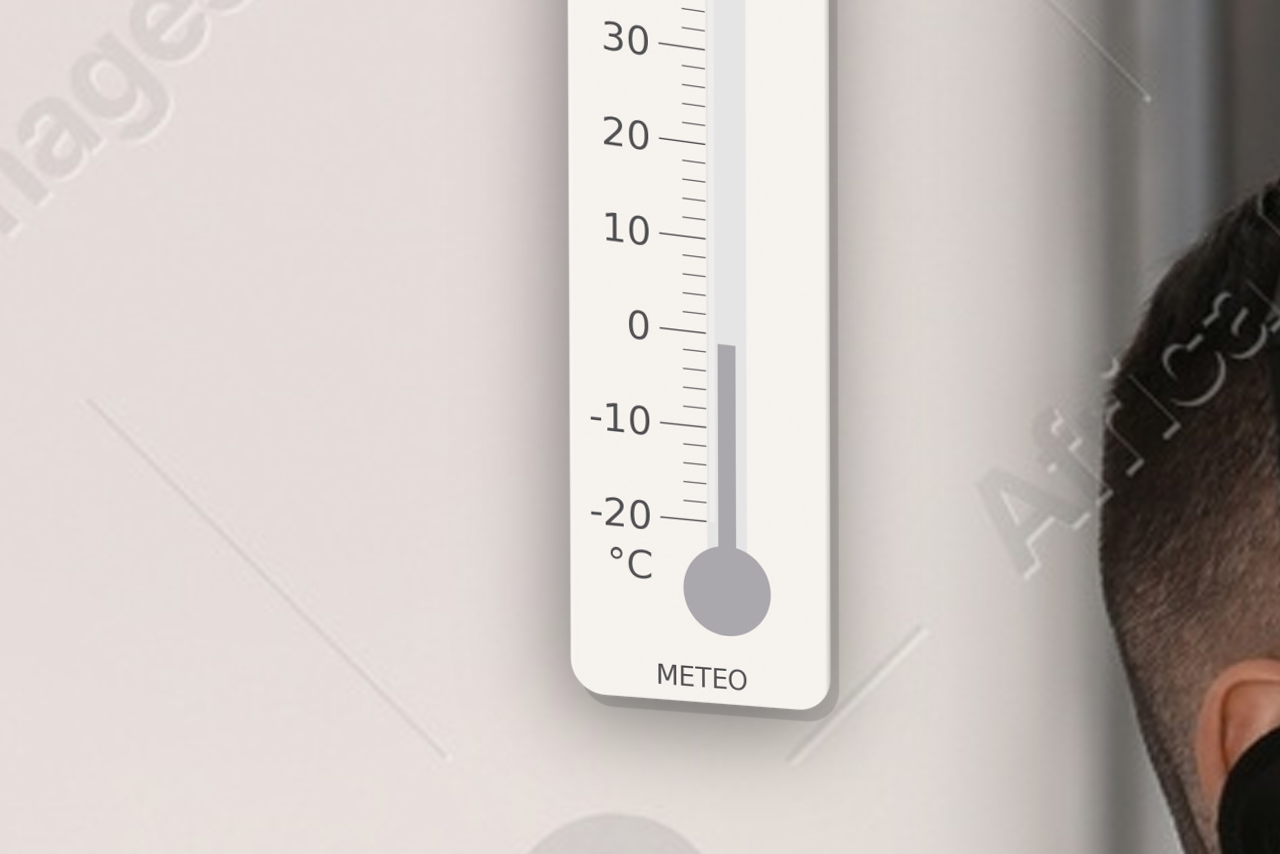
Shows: -1 °C
